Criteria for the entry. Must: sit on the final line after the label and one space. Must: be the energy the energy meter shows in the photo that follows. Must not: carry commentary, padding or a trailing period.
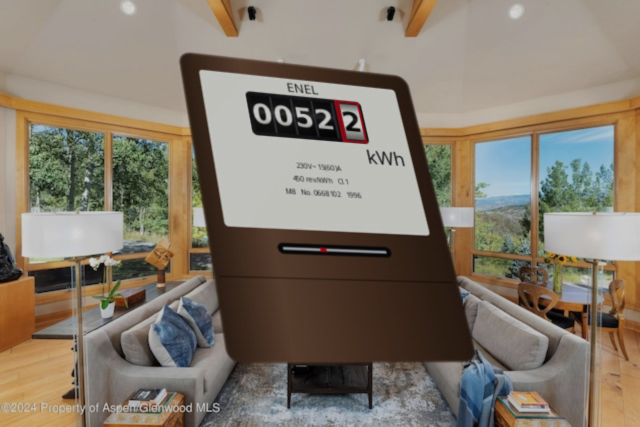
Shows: 52.2 kWh
